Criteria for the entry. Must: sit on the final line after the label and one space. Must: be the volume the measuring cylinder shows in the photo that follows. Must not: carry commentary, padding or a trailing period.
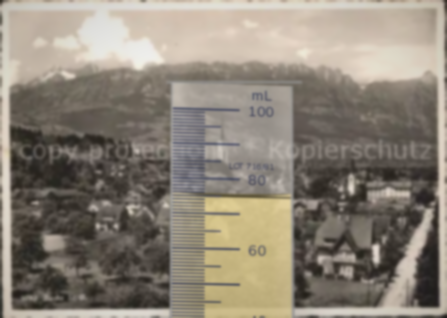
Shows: 75 mL
